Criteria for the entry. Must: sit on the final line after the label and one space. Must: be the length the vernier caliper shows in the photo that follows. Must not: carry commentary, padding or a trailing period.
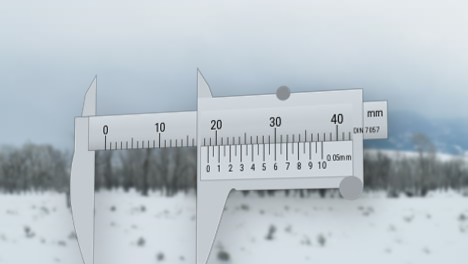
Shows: 18.6 mm
